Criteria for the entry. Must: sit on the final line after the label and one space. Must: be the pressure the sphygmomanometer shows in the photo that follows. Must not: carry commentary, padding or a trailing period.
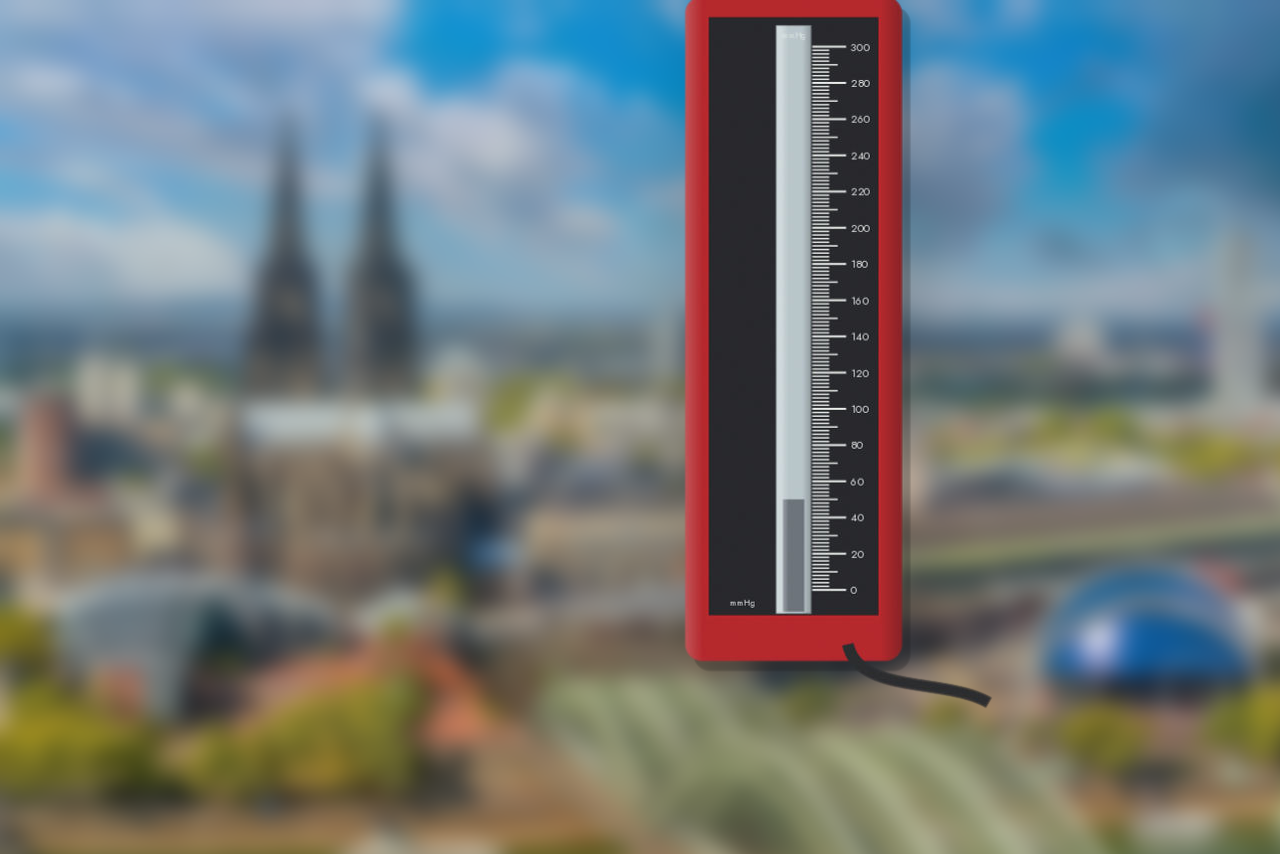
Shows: 50 mmHg
